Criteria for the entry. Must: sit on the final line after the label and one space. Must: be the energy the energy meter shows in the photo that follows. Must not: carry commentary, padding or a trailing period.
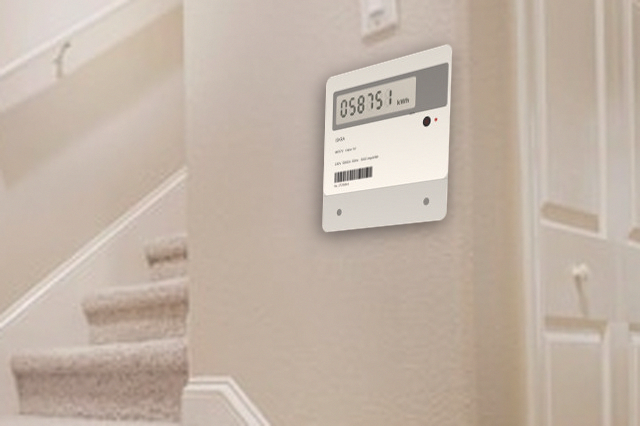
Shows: 58751 kWh
